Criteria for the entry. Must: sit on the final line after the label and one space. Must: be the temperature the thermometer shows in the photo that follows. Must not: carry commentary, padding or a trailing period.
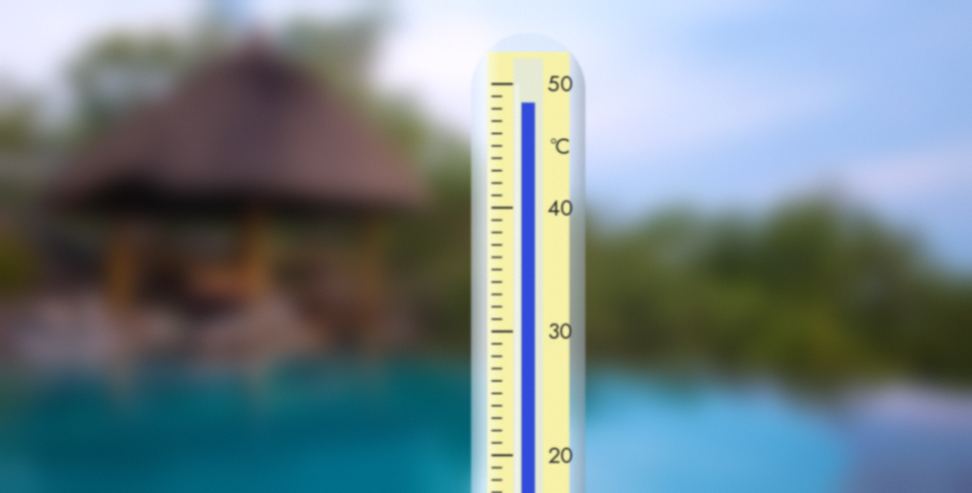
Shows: 48.5 °C
